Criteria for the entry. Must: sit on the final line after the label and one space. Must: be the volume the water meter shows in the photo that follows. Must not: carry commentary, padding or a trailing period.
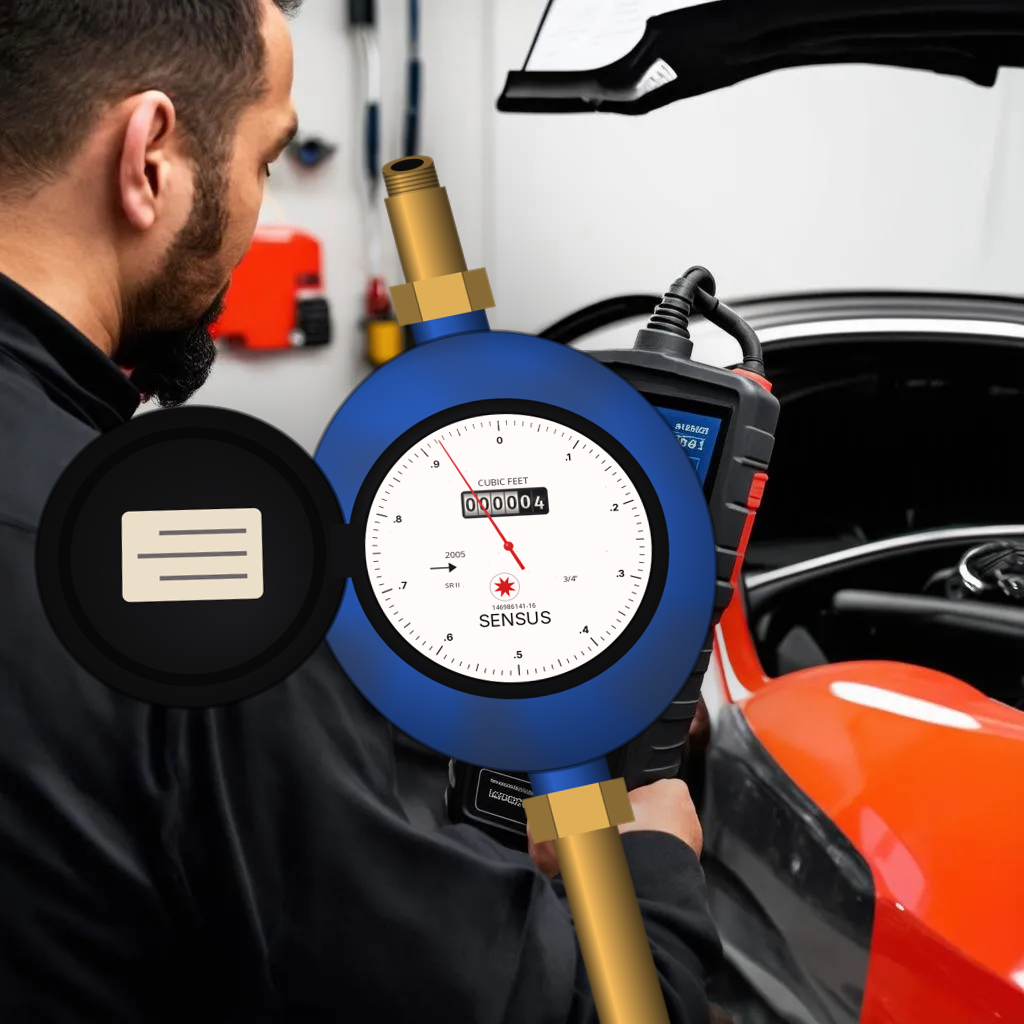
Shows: 3.92 ft³
